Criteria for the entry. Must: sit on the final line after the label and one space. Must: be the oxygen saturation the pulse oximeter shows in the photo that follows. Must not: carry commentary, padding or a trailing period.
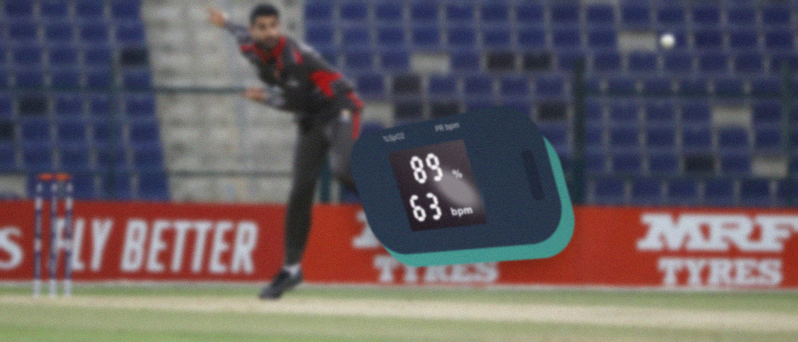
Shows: 89 %
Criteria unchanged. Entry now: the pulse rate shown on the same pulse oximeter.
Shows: 63 bpm
